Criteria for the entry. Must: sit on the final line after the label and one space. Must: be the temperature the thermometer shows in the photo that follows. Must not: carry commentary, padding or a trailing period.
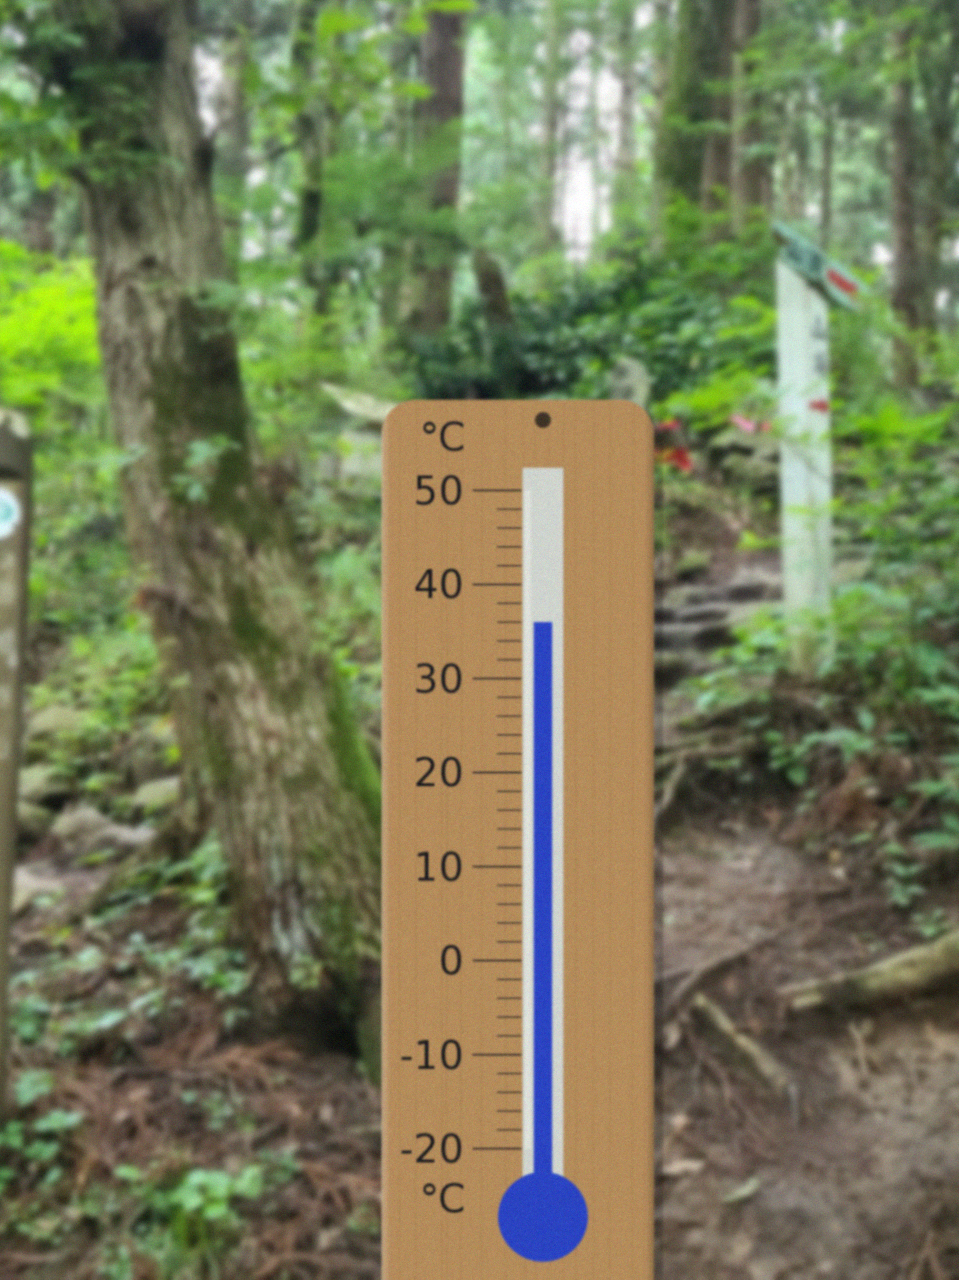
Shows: 36 °C
